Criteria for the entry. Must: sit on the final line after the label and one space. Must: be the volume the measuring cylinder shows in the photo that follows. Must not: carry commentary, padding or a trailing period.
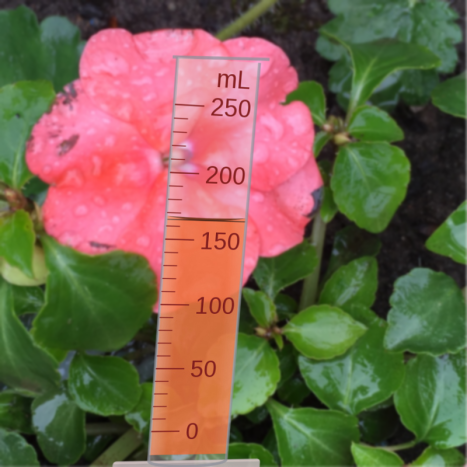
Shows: 165 mL
